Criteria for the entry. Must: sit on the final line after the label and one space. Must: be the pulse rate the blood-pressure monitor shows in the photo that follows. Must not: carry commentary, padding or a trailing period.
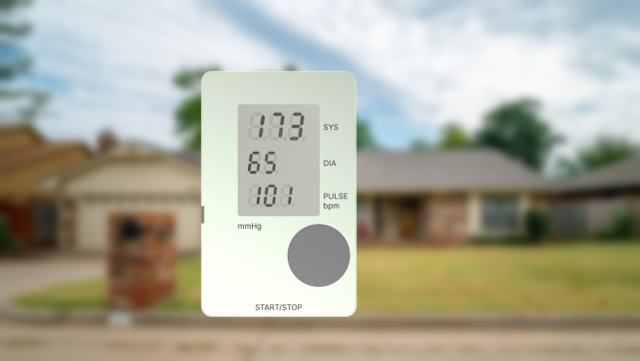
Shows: 101 bpm
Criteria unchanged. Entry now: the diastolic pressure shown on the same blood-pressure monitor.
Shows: 65 mmHg
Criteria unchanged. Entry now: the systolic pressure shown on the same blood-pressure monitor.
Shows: 173 mmHg
